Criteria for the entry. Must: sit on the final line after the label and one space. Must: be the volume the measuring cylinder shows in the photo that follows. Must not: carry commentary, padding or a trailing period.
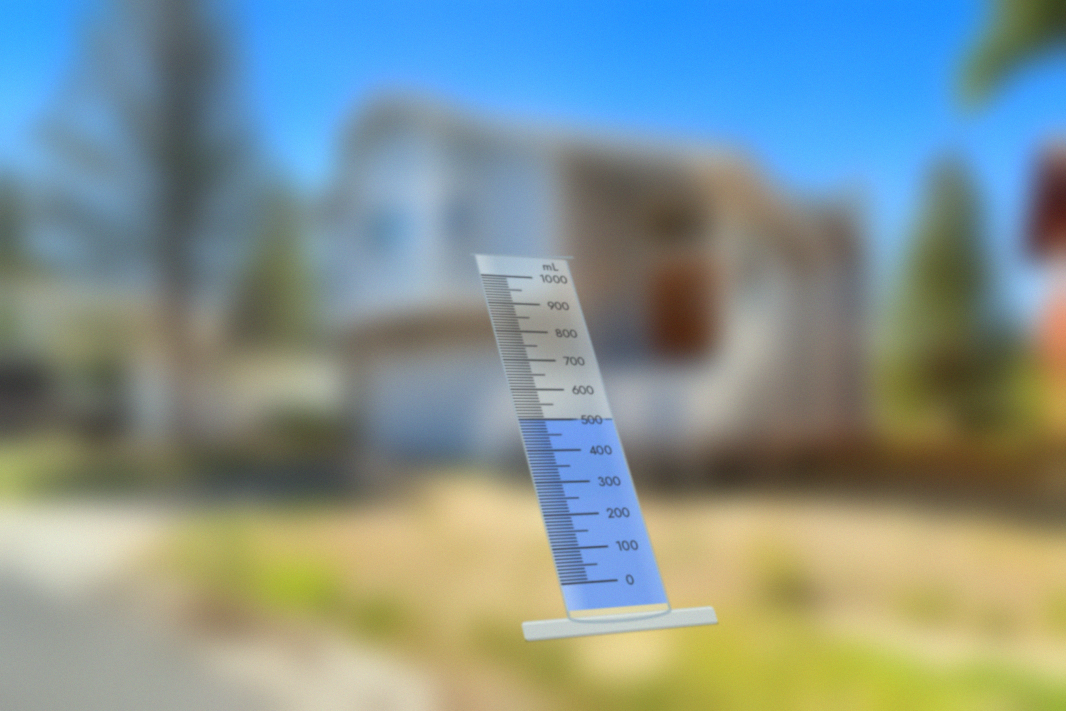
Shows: 500 mL
